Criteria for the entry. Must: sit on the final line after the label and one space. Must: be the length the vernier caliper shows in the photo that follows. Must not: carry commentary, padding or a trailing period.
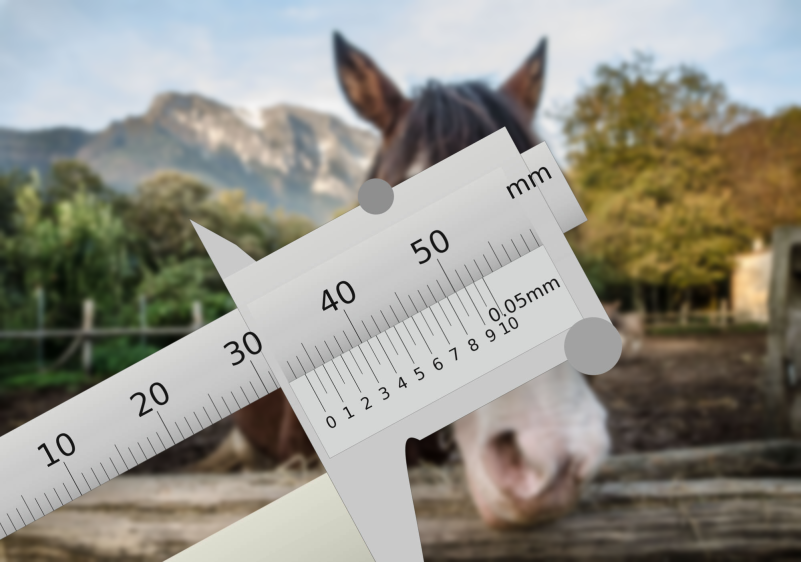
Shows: 33.9 mm
